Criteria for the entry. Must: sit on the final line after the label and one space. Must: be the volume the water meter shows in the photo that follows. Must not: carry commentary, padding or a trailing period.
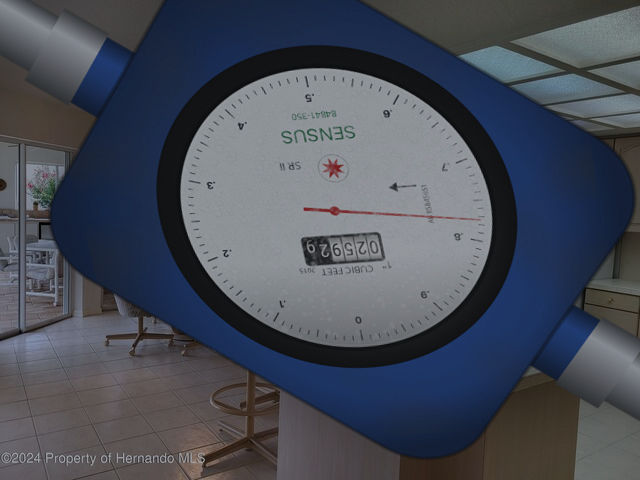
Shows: 25928.77 ft³
